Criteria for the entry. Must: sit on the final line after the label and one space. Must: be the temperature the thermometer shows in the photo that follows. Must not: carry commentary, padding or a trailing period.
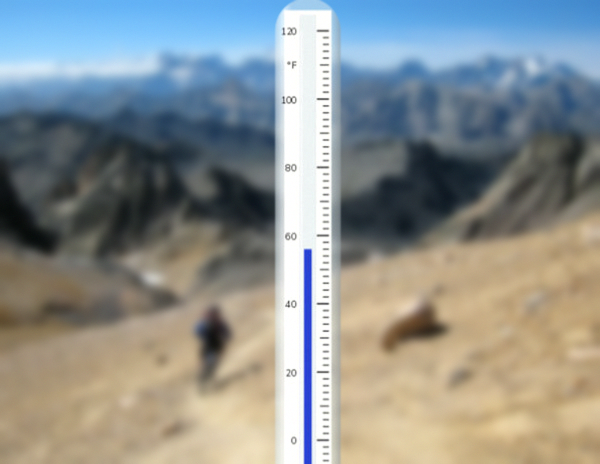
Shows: 56 °F
